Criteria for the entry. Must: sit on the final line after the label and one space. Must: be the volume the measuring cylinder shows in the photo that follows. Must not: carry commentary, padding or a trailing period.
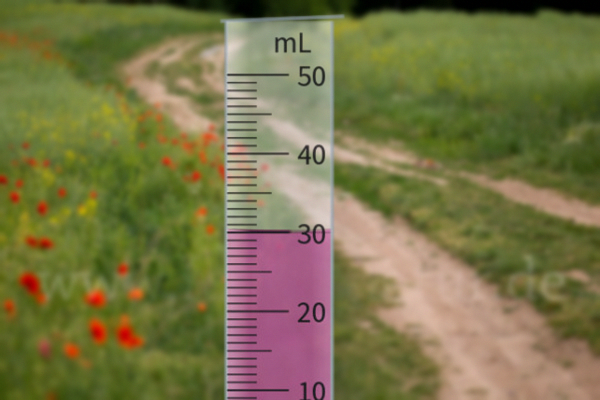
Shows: 30 mL
